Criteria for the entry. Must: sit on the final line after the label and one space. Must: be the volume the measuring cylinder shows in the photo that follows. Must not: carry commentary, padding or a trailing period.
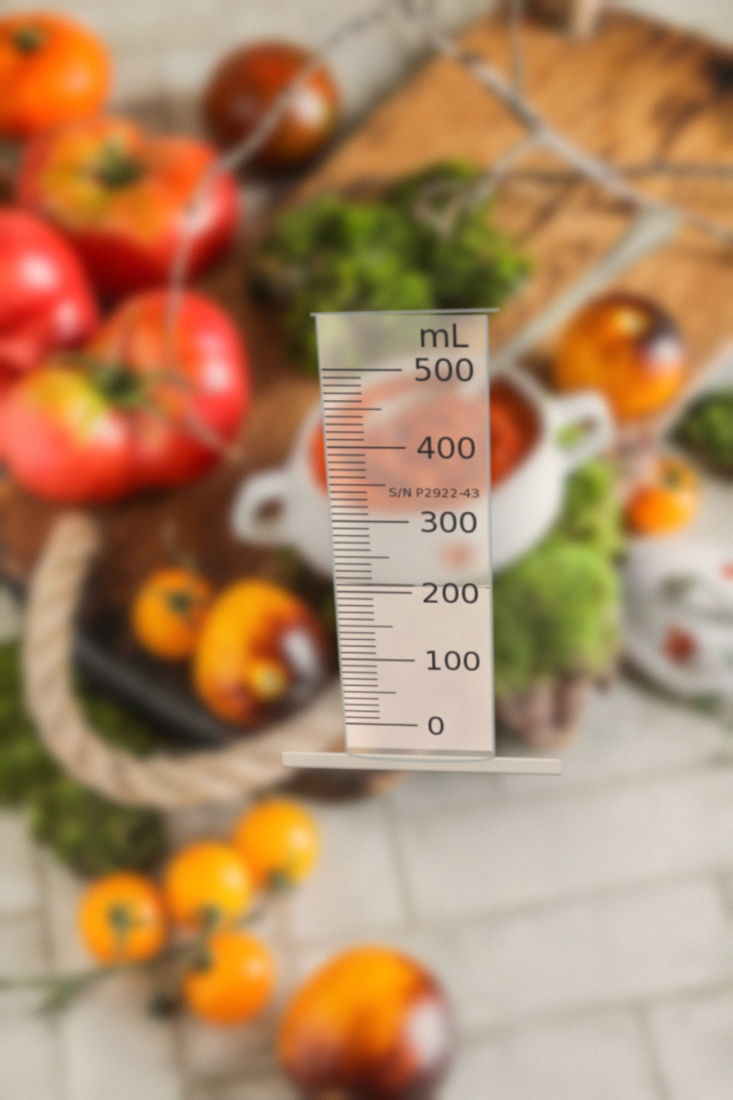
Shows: 210 mL
